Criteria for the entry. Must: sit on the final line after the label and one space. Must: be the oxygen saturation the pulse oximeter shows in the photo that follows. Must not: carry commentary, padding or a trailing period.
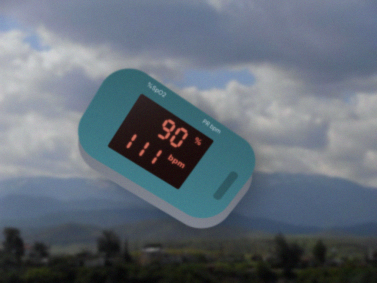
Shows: 90 %
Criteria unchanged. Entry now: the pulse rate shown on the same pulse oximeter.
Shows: 111 bpm
